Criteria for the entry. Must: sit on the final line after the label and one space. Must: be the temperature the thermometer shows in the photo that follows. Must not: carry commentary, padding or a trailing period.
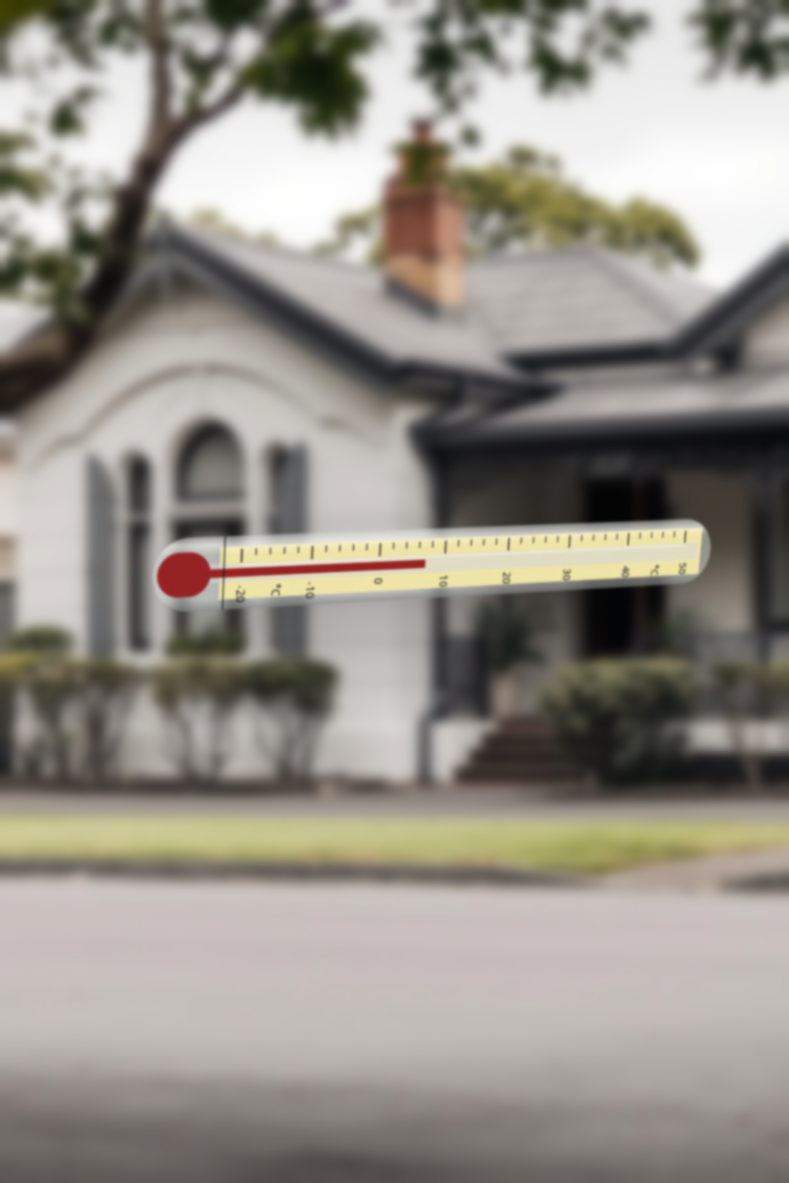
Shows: 7 °C
